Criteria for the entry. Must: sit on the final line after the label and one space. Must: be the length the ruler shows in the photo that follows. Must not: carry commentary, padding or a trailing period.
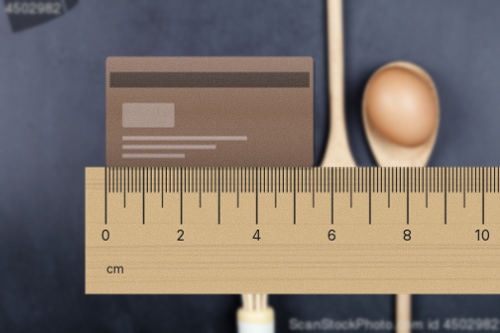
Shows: 5.5 cm
